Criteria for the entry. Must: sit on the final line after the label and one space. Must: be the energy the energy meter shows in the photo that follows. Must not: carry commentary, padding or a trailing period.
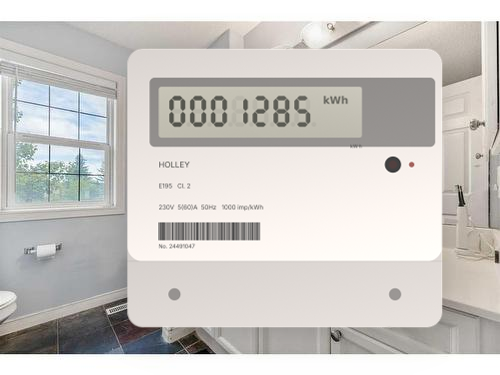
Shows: 1285 kWh
